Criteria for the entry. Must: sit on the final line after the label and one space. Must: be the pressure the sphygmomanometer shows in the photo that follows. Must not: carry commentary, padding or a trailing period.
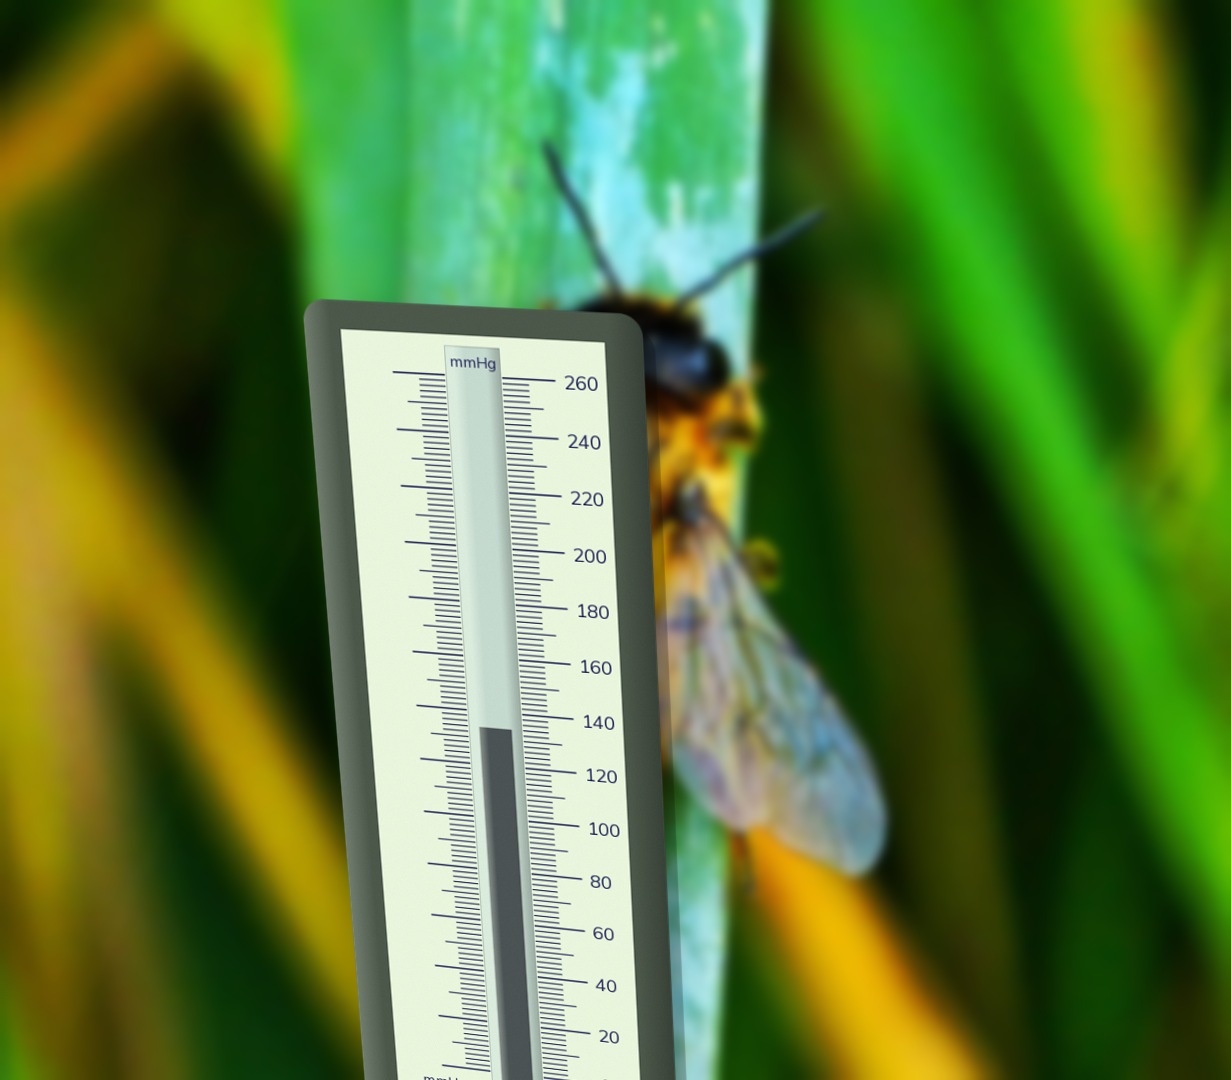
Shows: 134 mmHg
